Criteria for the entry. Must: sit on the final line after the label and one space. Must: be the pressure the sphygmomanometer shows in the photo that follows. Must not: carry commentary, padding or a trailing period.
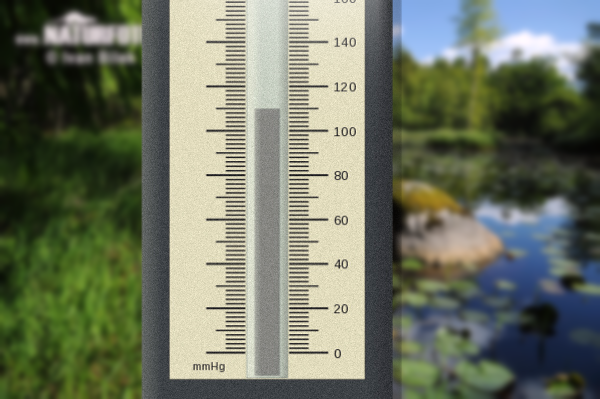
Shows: 110 mmHg
